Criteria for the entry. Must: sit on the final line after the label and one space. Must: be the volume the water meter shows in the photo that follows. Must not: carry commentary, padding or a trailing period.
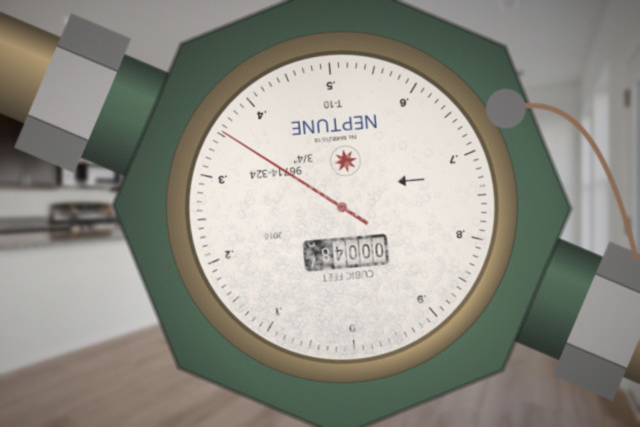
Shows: 487.35 ft³
